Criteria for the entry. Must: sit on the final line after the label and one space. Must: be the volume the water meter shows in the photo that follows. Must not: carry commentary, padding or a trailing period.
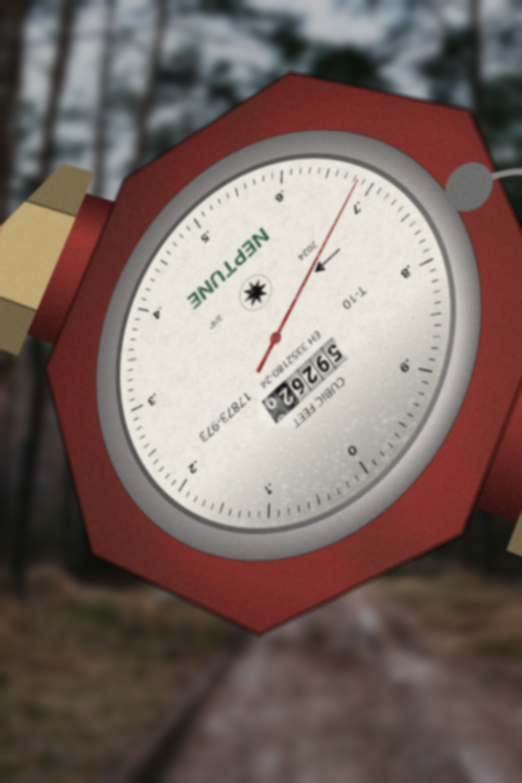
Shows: 592628.68 ft³
